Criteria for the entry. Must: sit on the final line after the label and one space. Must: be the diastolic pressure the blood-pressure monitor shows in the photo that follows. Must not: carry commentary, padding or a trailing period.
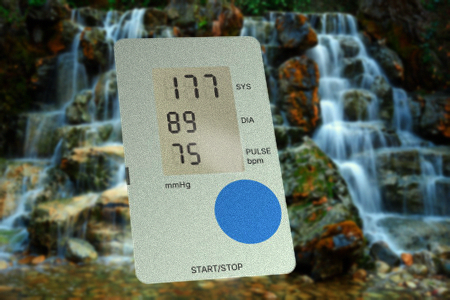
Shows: 89 mmHg
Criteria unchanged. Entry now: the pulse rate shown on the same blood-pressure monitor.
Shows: 75 bpm
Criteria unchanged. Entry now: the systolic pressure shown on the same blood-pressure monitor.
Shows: 177 mmHg
